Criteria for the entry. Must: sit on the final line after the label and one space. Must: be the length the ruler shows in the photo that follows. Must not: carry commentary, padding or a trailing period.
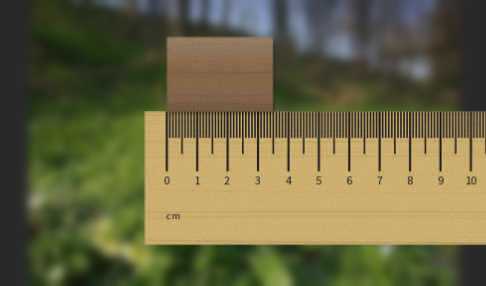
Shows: 3.5 cm
